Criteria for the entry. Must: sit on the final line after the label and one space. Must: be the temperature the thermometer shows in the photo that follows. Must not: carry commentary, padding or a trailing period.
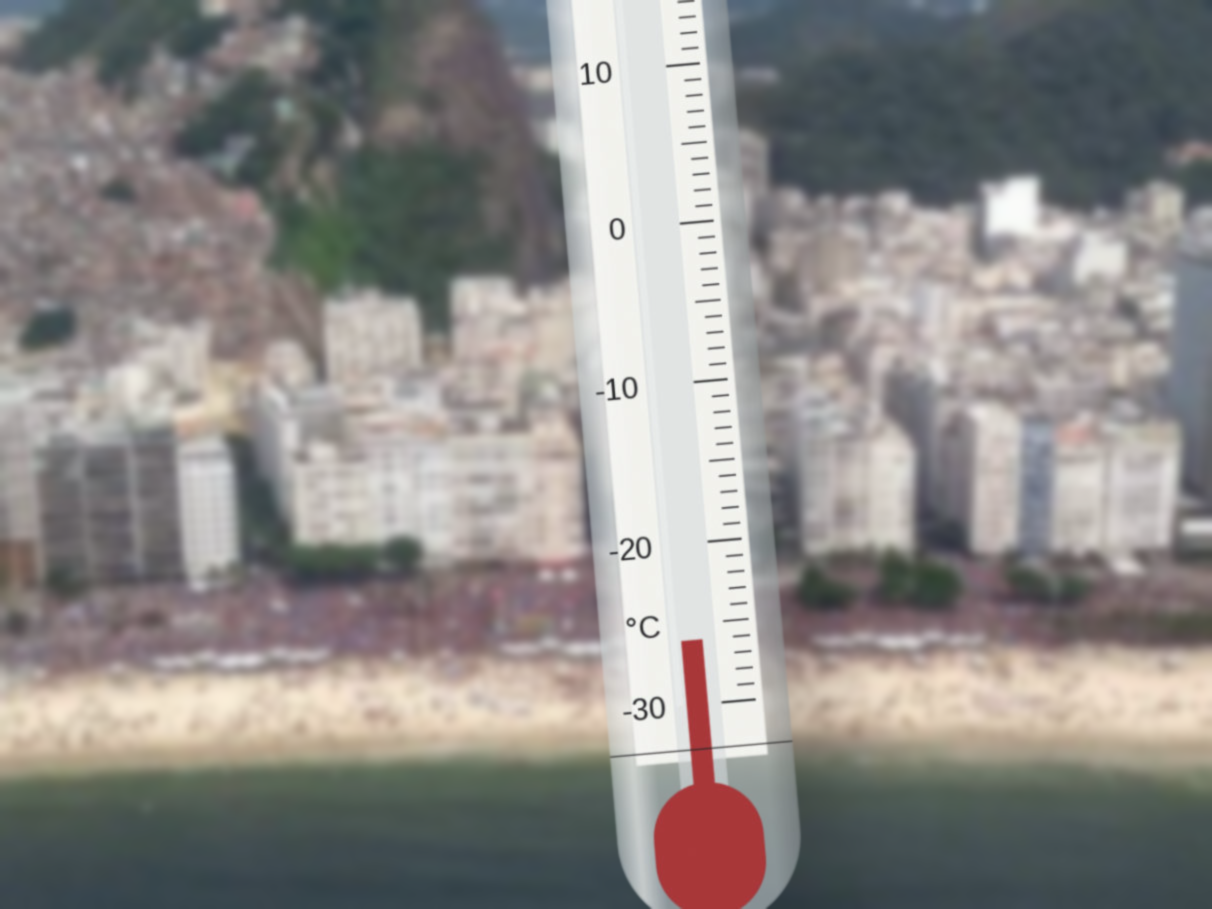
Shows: -26 °C
